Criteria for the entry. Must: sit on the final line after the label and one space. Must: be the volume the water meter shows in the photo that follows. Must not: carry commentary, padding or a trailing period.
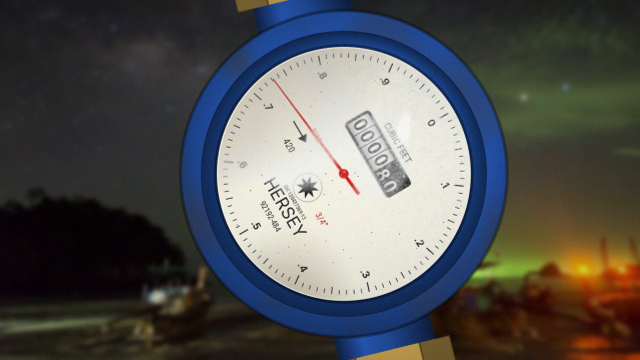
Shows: 79.73 ft³
